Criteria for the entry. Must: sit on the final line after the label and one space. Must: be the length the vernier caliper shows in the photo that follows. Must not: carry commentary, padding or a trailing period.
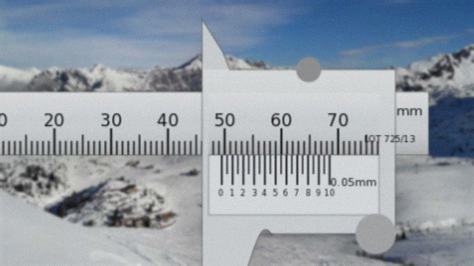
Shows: 49.5 mm
